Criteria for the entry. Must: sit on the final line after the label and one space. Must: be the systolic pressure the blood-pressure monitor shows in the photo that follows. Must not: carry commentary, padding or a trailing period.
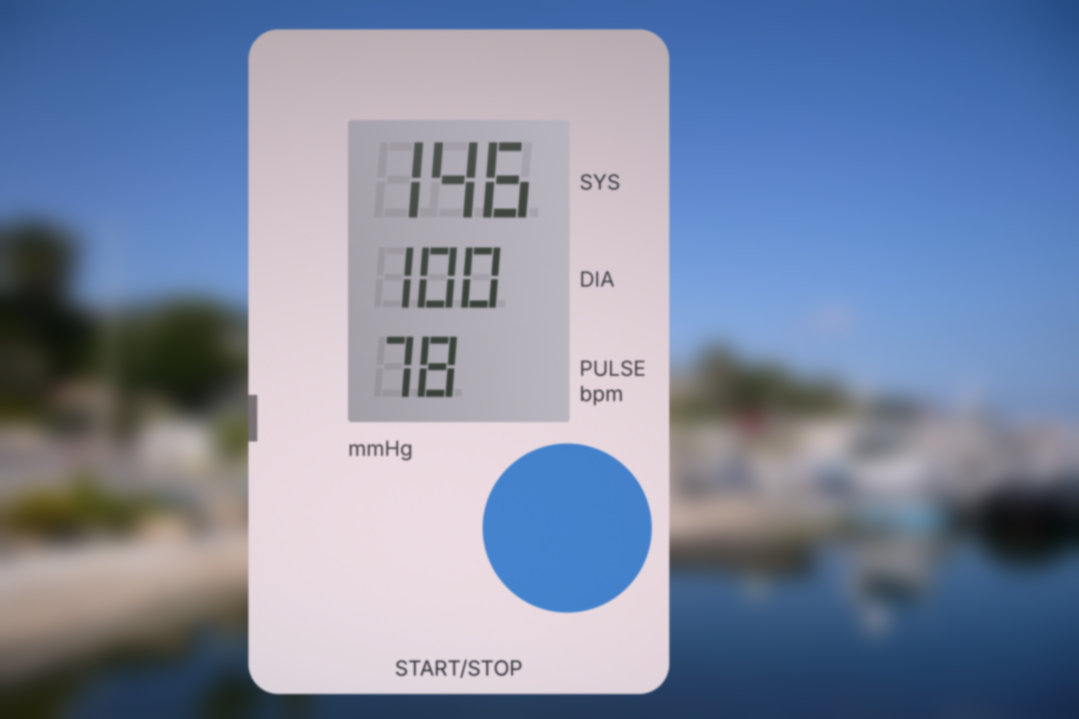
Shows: 146 mmHg
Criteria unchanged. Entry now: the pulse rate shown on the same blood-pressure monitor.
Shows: 78 bpm
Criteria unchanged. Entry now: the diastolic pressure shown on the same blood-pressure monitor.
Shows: 100 mmHg
